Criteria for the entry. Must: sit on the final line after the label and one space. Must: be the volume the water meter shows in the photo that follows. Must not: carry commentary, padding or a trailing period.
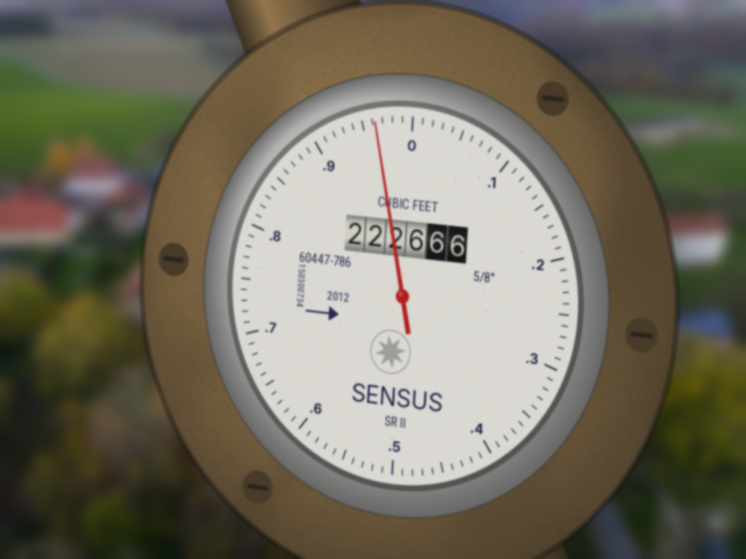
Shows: 222665.96 ft³
